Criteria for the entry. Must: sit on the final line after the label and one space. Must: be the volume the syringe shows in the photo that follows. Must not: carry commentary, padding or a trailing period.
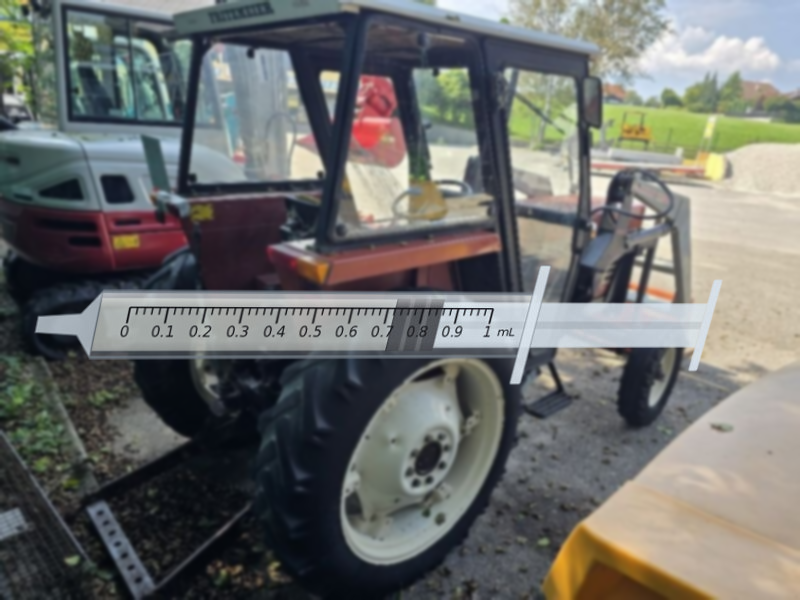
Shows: 0.72 mL
